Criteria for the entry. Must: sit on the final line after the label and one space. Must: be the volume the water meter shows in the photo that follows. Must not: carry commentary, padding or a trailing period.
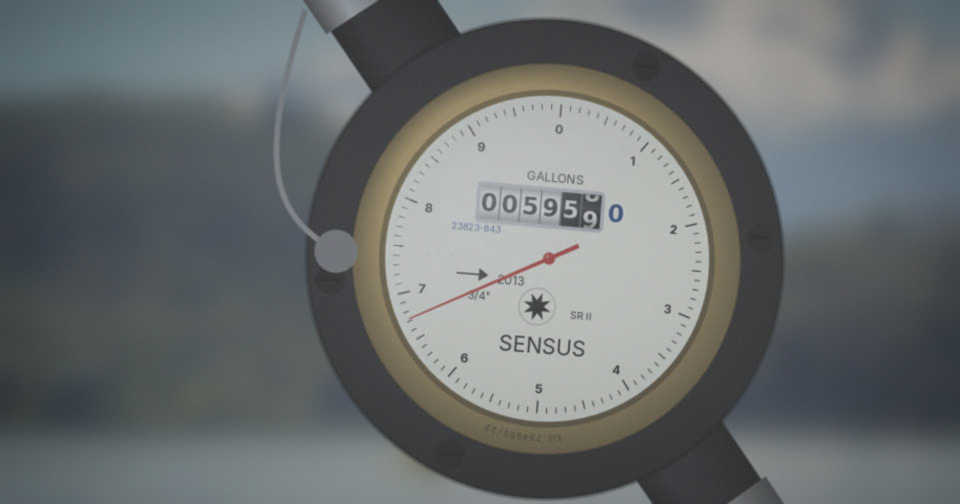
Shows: 59586.7 gal
